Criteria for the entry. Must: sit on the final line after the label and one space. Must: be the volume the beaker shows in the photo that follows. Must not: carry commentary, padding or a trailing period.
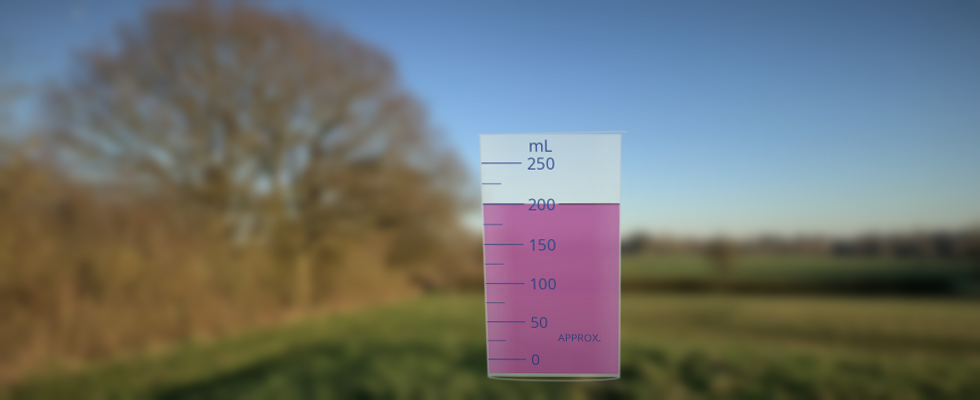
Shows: 200 mL
